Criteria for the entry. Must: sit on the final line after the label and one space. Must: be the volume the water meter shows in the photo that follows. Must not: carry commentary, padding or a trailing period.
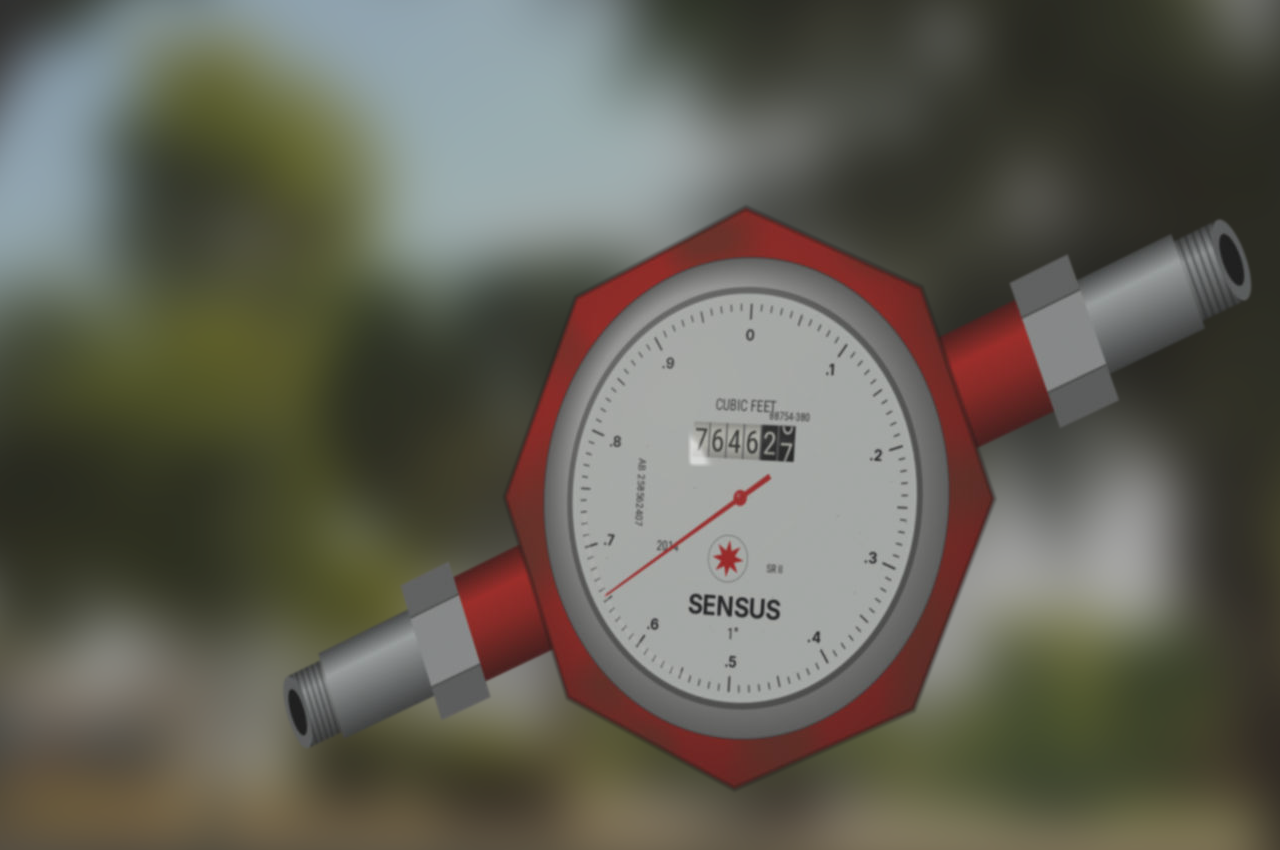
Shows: 764626.65 ft³
